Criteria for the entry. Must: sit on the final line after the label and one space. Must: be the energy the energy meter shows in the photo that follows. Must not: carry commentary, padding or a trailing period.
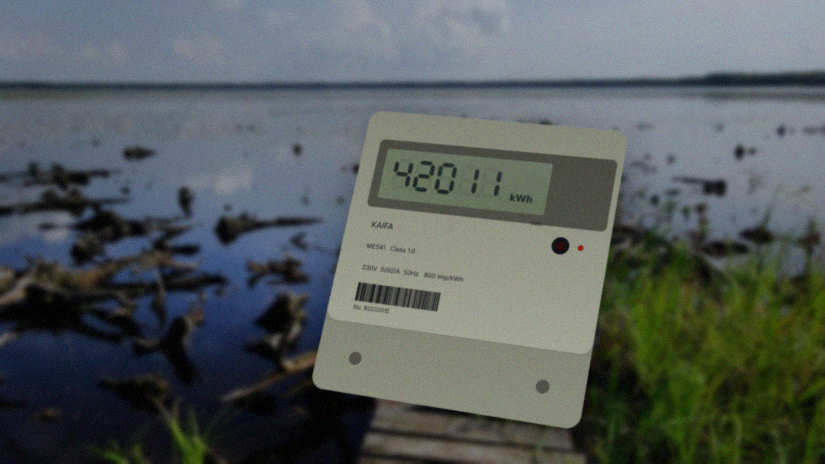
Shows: 42011 kWh
